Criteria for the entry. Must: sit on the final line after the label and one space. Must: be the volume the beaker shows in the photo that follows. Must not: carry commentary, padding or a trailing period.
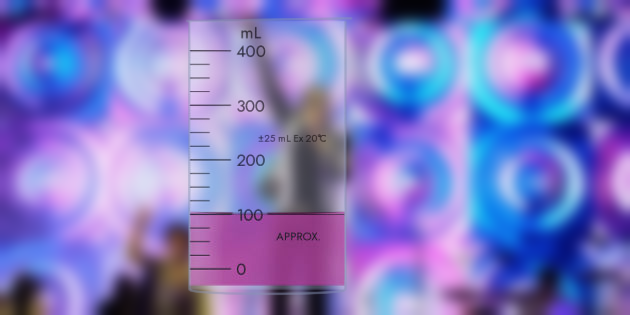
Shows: 100 mL
